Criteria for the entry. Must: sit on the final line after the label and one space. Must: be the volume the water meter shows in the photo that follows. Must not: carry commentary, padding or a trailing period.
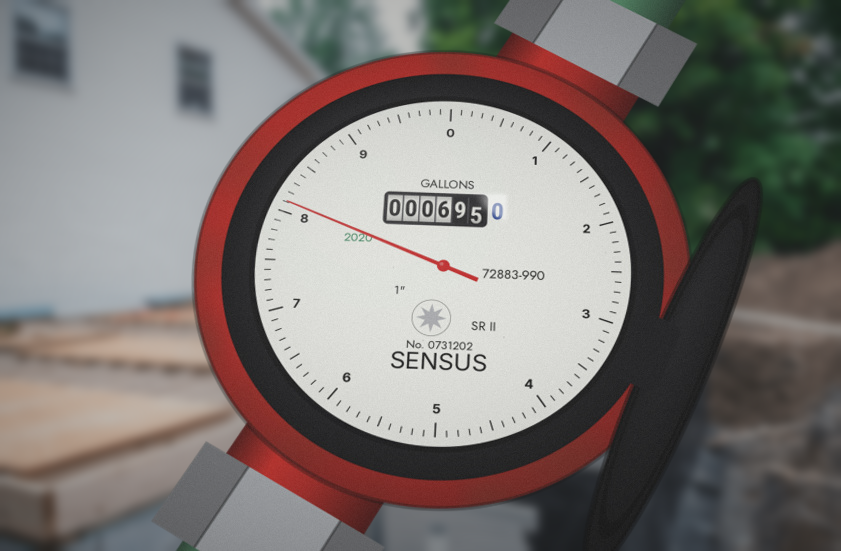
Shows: 6948.1 gal
